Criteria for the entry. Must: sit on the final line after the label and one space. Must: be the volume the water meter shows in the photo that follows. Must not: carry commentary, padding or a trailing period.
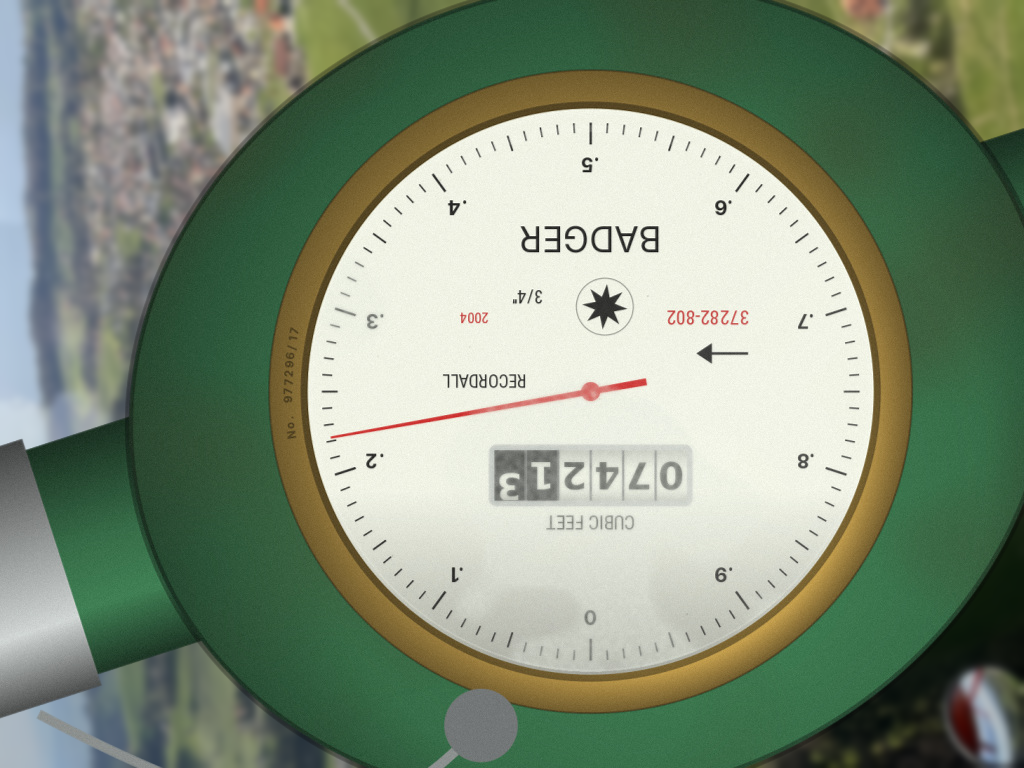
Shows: 74213.22 ft³
